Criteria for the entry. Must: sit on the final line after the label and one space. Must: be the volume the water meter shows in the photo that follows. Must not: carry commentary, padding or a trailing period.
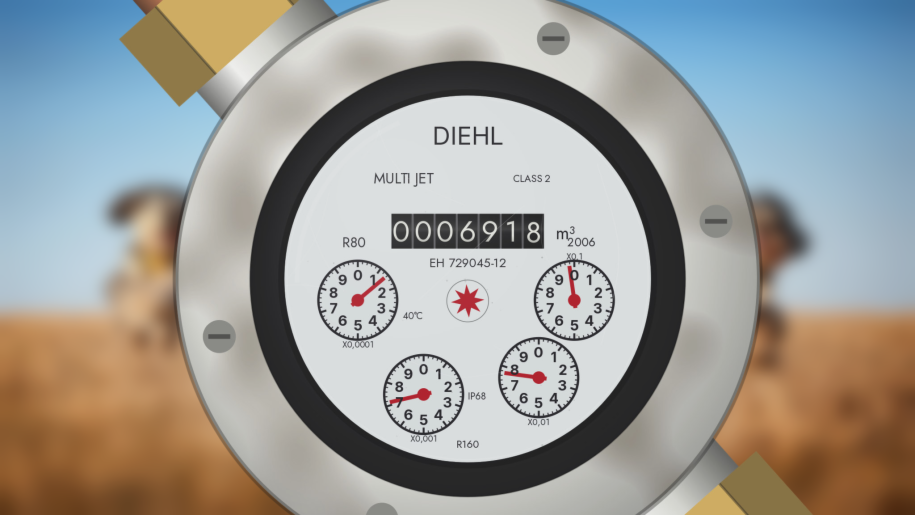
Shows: 6917.9771 m³
